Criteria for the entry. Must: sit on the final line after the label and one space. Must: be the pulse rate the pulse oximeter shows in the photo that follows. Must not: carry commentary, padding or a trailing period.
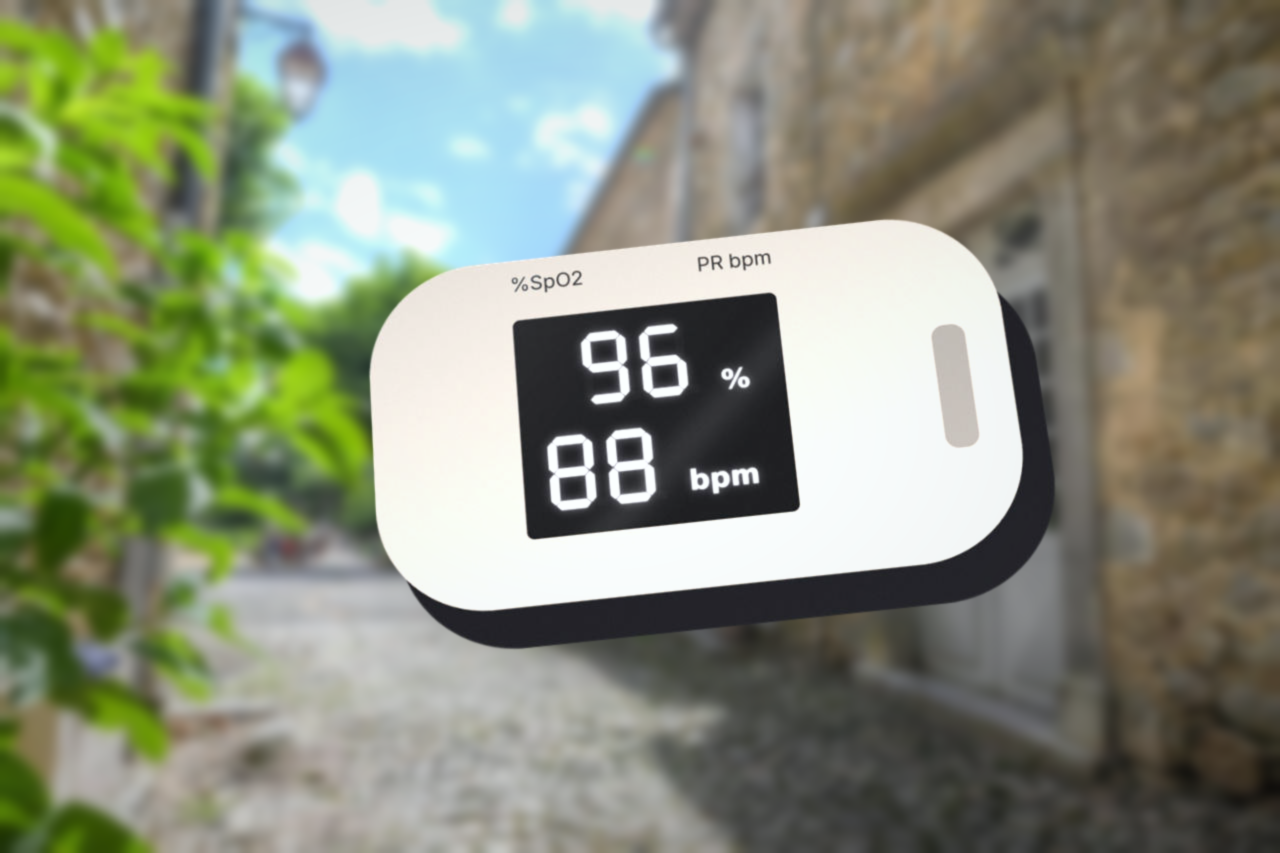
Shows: 88 bpm
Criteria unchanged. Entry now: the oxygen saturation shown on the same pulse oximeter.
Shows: 96 %
